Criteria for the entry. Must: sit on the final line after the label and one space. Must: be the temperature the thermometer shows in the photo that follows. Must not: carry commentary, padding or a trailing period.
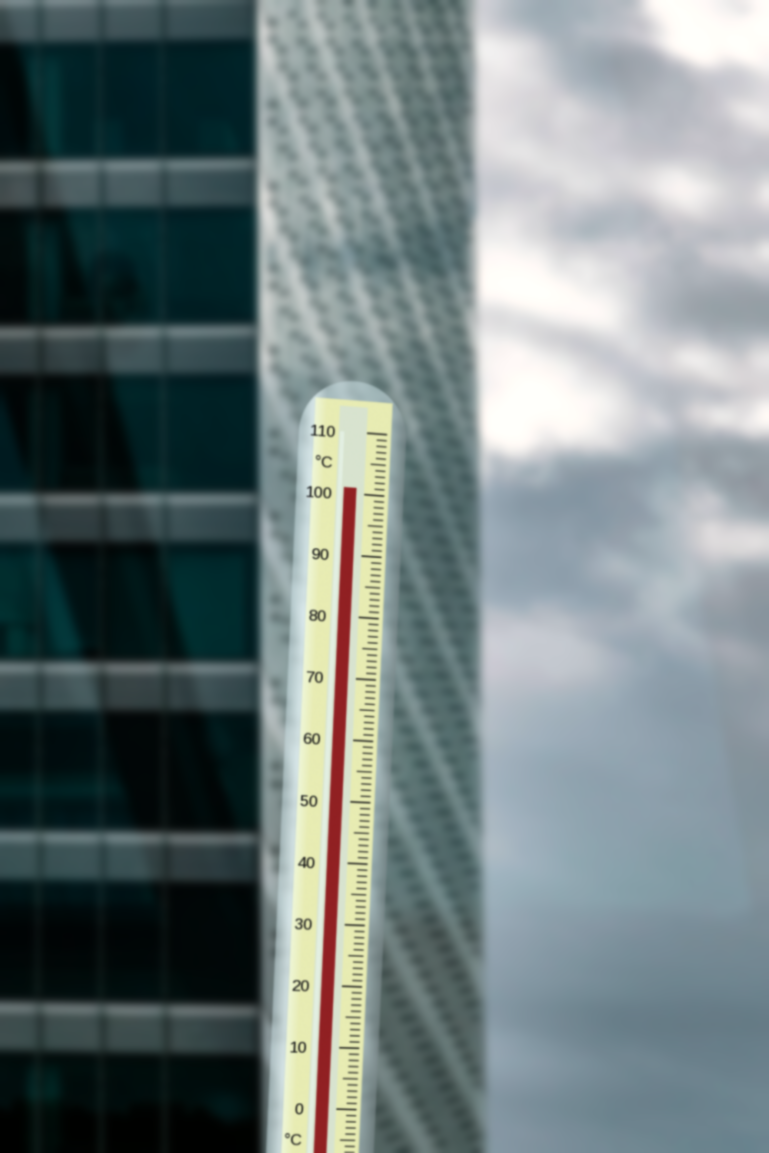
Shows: 101 °C
